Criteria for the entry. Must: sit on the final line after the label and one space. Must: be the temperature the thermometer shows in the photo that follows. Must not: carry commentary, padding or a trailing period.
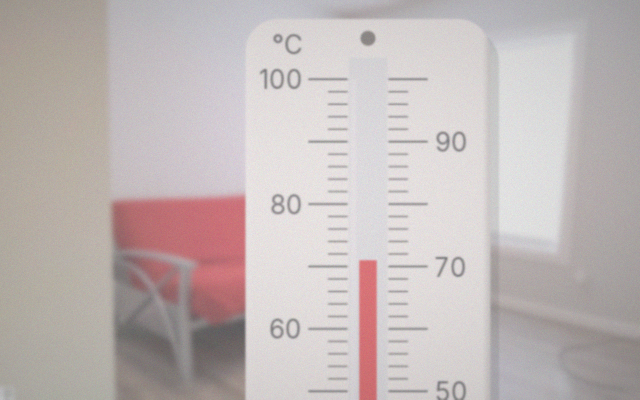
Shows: 71 °C
